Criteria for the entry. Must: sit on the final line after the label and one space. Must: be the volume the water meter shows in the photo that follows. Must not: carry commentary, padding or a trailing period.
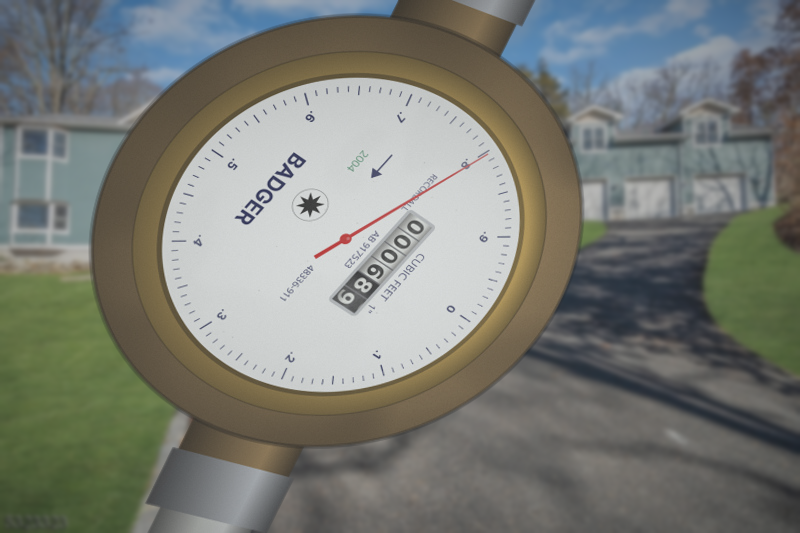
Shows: 688.80 ft³
